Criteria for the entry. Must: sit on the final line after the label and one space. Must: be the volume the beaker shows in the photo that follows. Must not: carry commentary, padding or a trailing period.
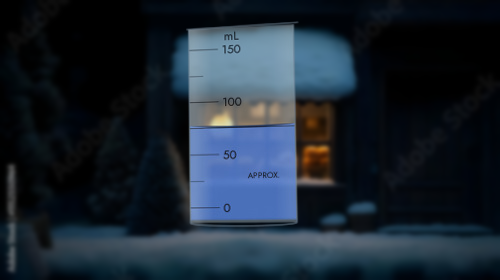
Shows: 75 mL
